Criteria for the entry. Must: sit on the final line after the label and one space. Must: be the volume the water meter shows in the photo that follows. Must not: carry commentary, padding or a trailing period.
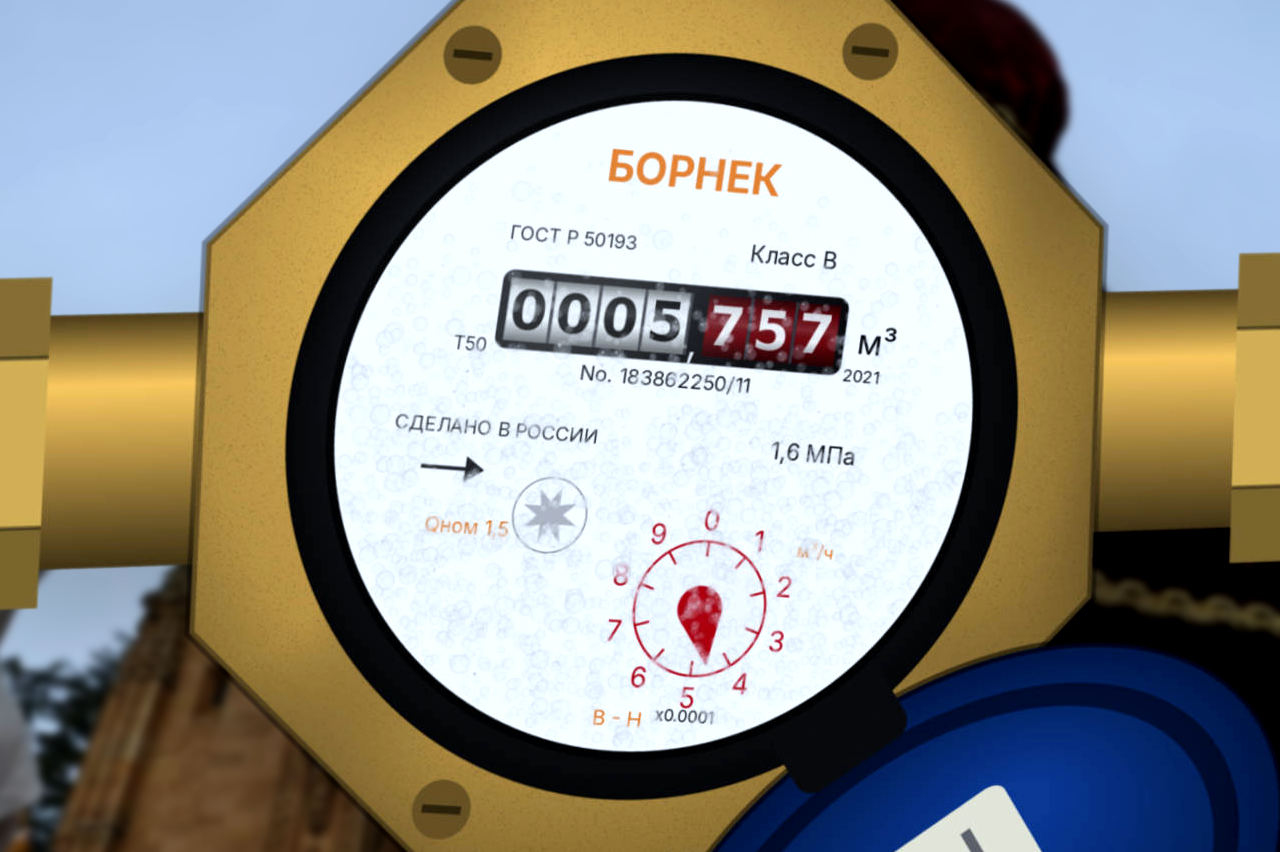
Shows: 5.7574 m³
